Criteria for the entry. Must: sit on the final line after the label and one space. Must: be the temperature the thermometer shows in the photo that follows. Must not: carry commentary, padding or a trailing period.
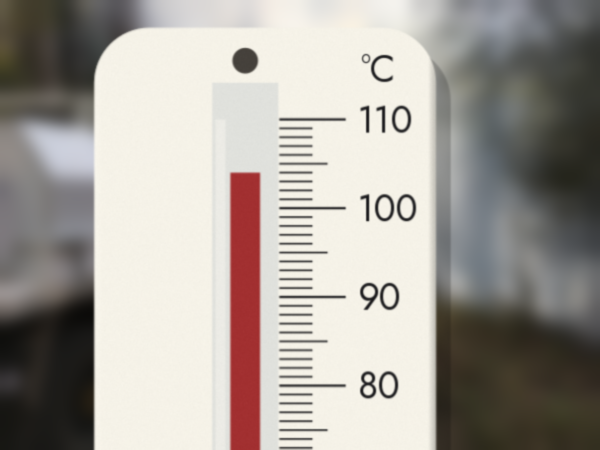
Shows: 104 °C
